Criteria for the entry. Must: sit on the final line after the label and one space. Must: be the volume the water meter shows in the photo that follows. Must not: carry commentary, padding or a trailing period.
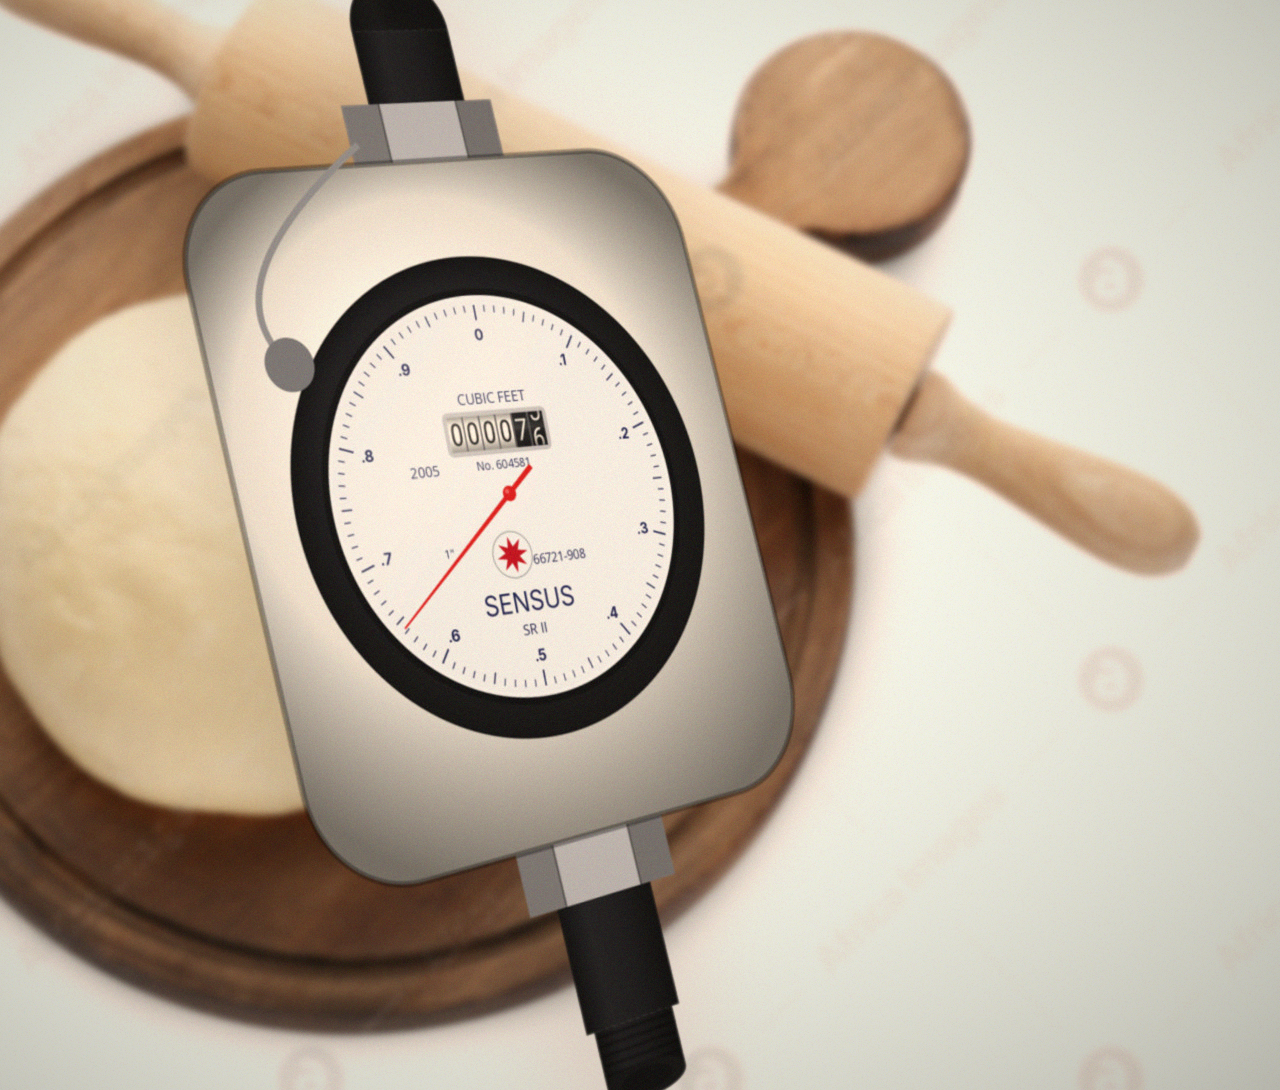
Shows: 75.64 ft³
